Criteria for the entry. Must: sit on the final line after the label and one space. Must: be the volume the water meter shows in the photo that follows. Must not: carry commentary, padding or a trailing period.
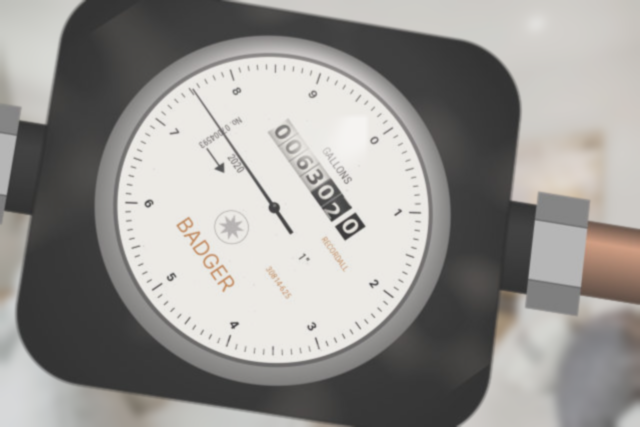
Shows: 63017.5 gal
